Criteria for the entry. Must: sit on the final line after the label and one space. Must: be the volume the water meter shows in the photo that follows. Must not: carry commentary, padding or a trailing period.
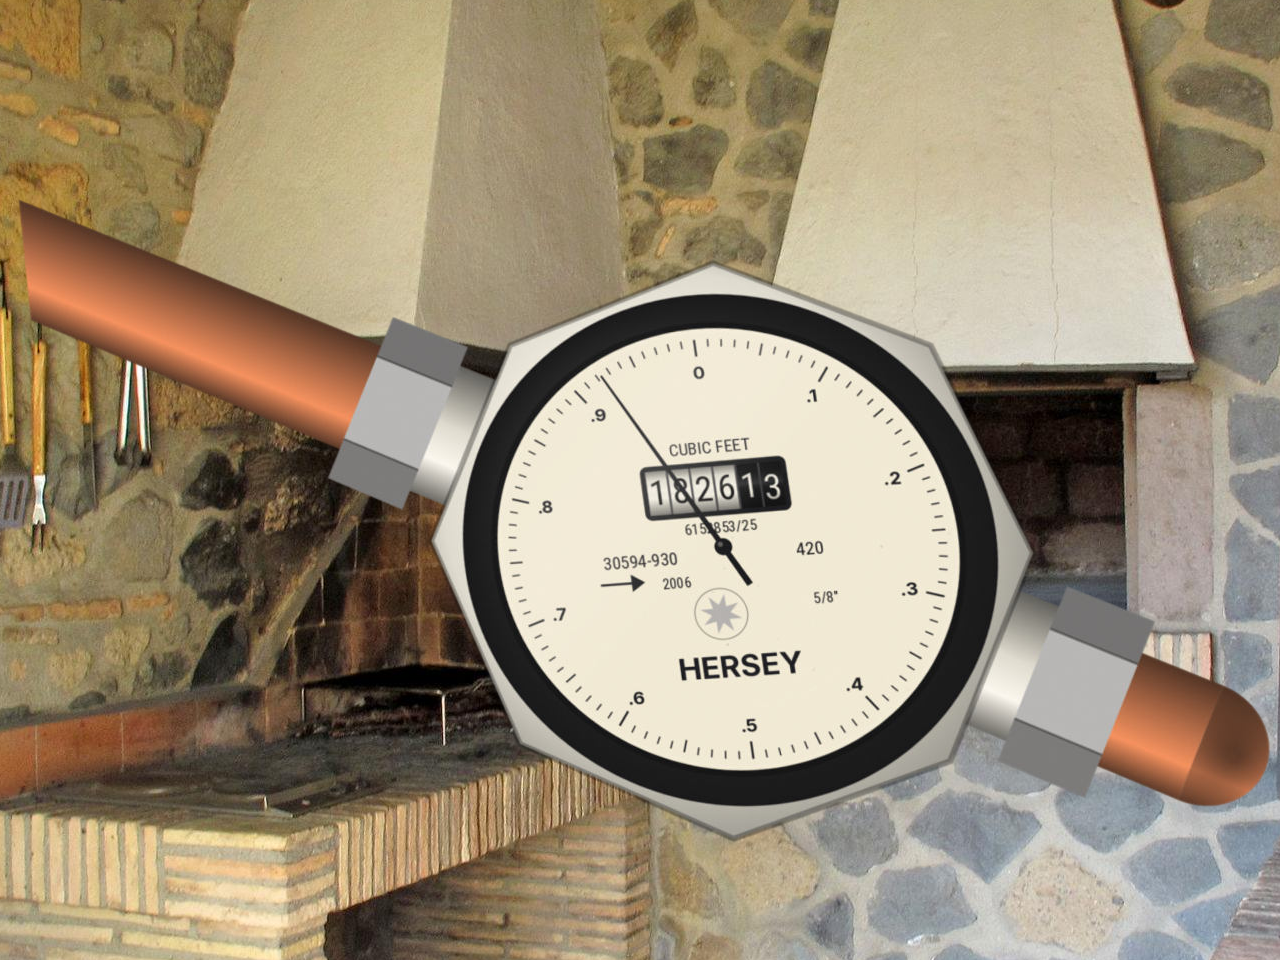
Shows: 182612.92 ft³
